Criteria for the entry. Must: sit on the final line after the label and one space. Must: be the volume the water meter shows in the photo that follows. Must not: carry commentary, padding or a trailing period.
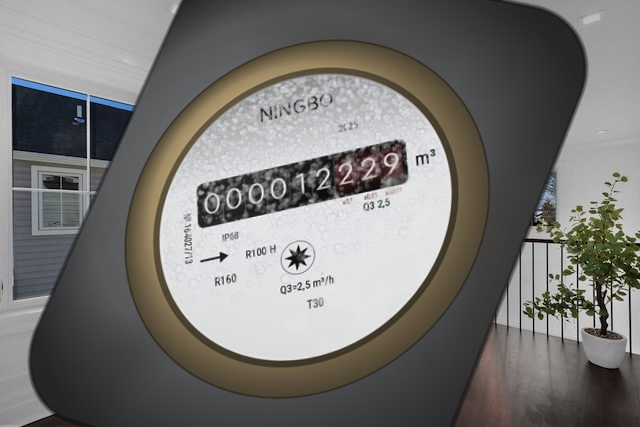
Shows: 12.229 m³
